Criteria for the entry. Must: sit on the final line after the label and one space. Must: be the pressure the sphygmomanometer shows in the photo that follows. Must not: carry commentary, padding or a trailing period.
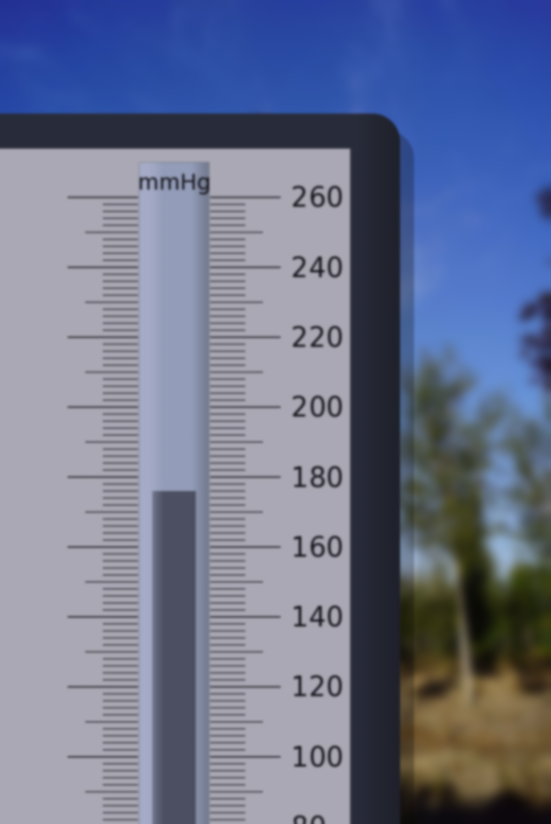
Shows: 176 mmHg
